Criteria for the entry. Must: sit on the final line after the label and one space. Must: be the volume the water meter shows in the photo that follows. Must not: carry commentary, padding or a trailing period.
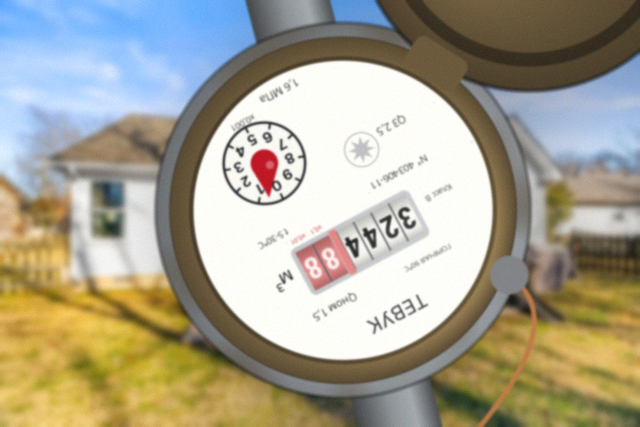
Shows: 3244.880 m³
